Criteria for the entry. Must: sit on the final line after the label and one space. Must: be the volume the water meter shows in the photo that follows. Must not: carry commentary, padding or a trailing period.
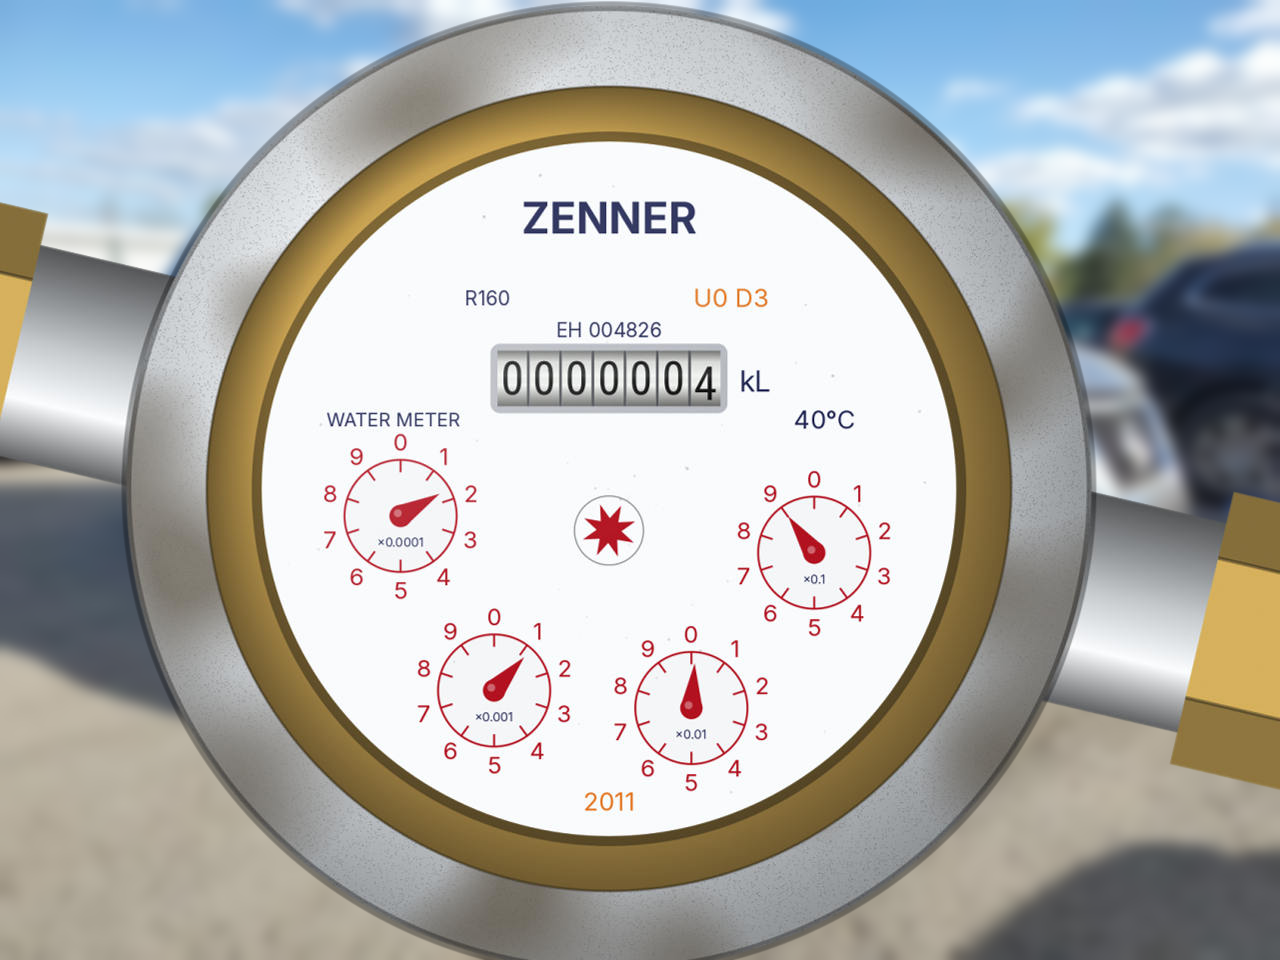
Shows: 3.9011 kL
